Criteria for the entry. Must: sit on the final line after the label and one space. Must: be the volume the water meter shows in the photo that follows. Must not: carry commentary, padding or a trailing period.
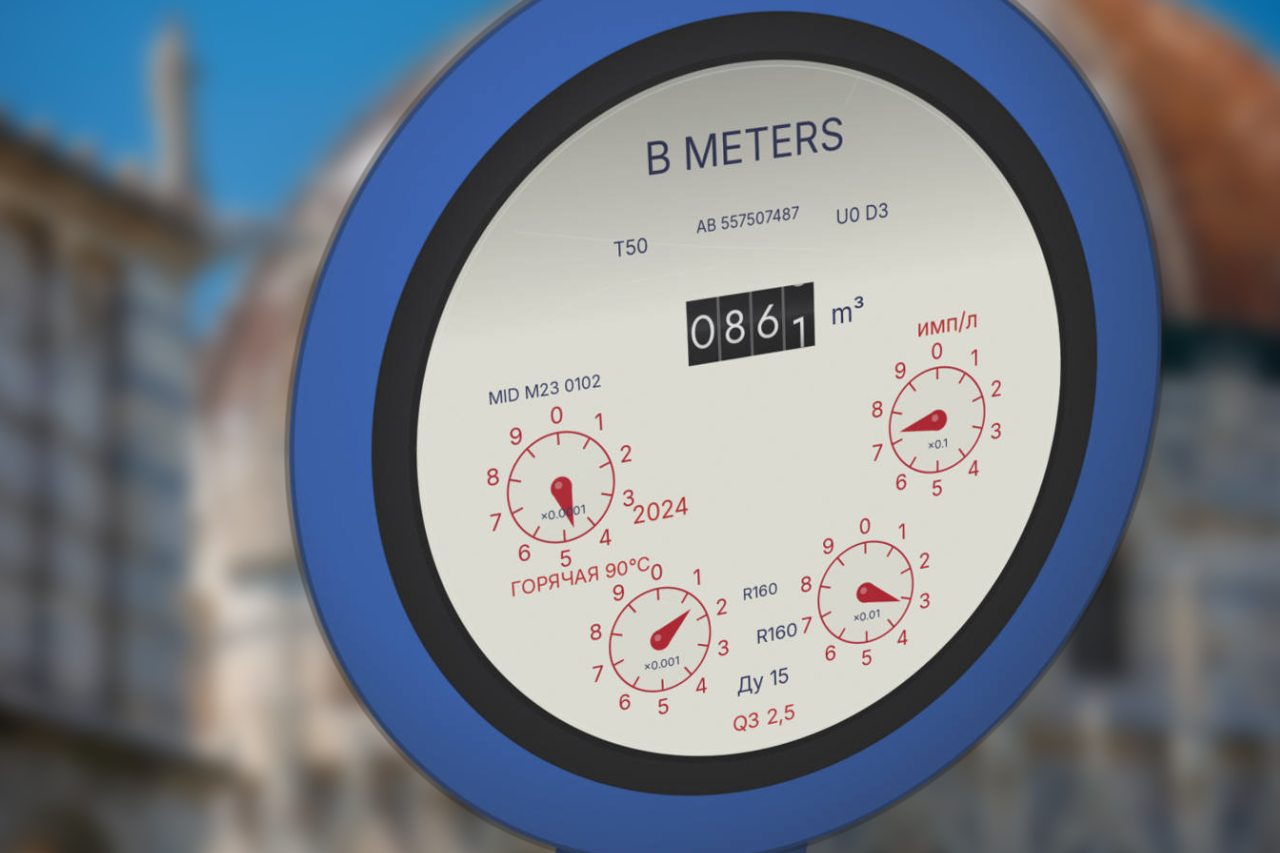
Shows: 860.7314 m³
